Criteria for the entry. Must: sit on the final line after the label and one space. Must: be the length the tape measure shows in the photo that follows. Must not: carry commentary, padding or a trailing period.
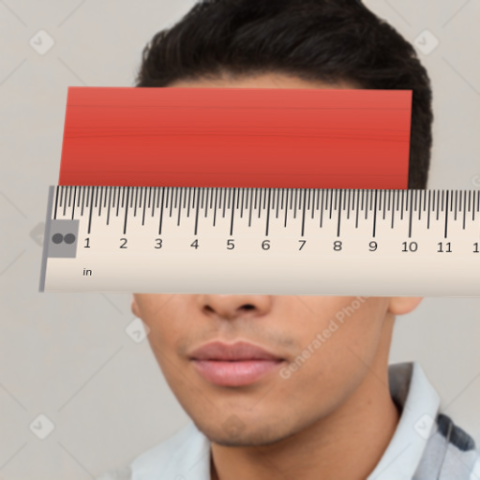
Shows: 9.875 in
